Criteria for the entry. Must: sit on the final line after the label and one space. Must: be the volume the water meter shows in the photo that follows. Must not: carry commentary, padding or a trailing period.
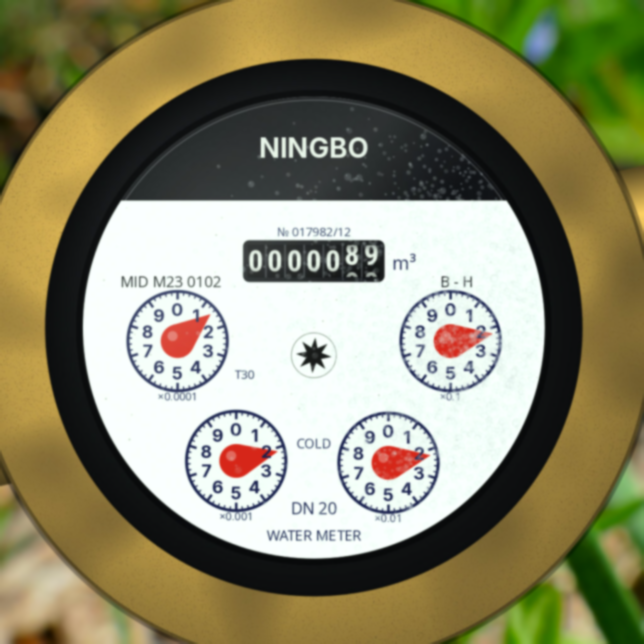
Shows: 89.2221 m³
